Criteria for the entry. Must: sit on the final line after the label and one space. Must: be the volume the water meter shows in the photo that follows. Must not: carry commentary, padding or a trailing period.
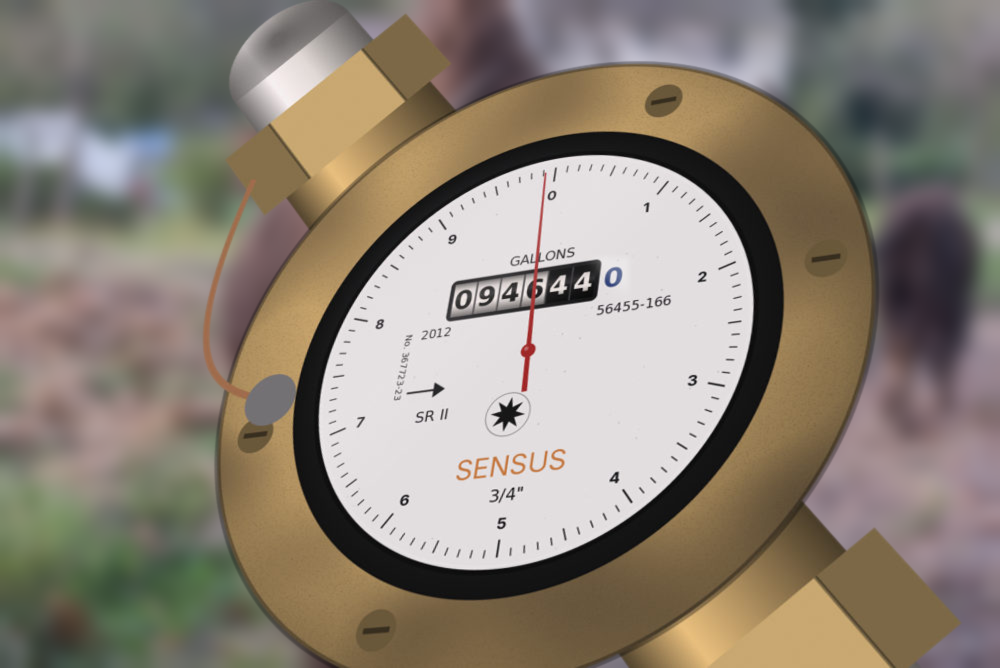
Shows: 946439.9 gal
